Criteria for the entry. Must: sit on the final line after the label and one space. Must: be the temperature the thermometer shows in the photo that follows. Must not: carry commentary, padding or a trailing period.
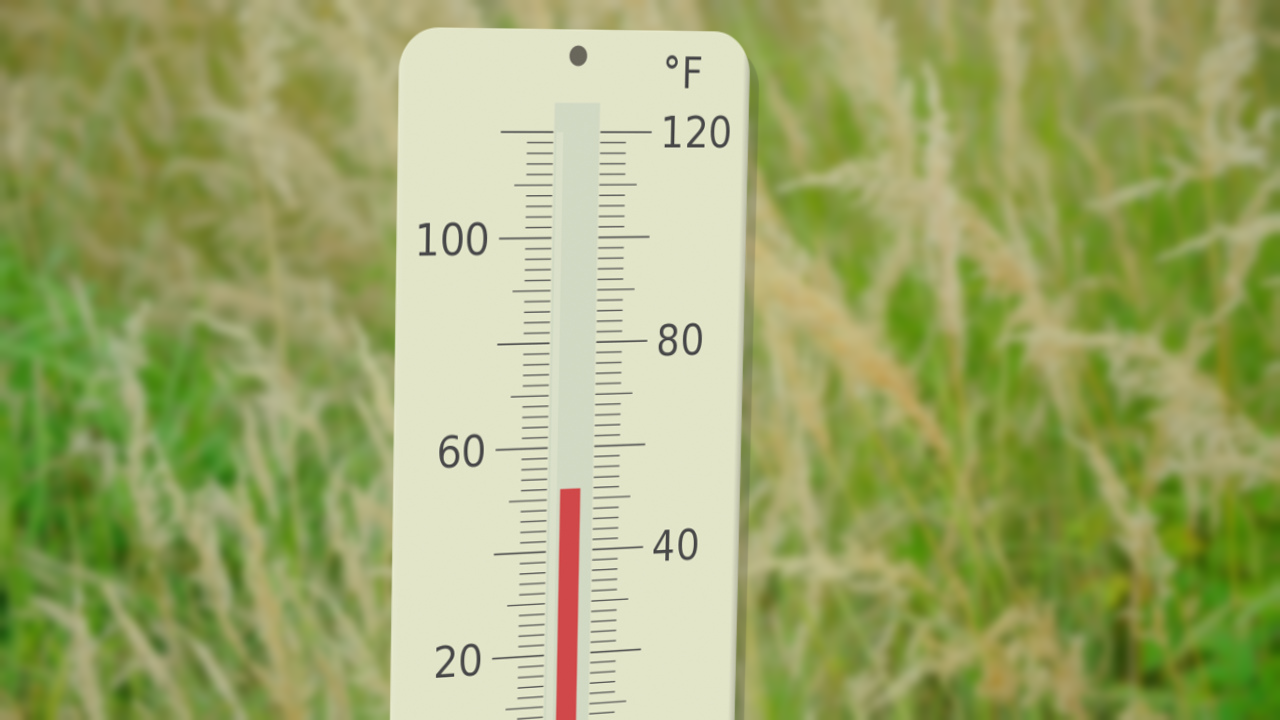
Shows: 52 °F
